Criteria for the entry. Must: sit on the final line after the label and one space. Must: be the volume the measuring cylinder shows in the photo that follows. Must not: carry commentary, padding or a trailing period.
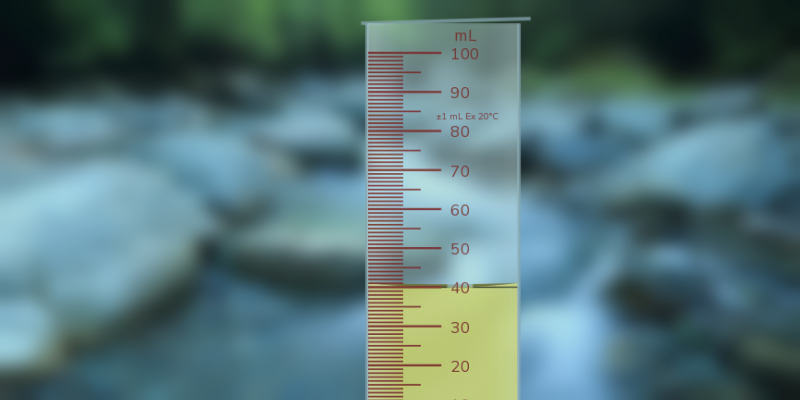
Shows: 40 mL
